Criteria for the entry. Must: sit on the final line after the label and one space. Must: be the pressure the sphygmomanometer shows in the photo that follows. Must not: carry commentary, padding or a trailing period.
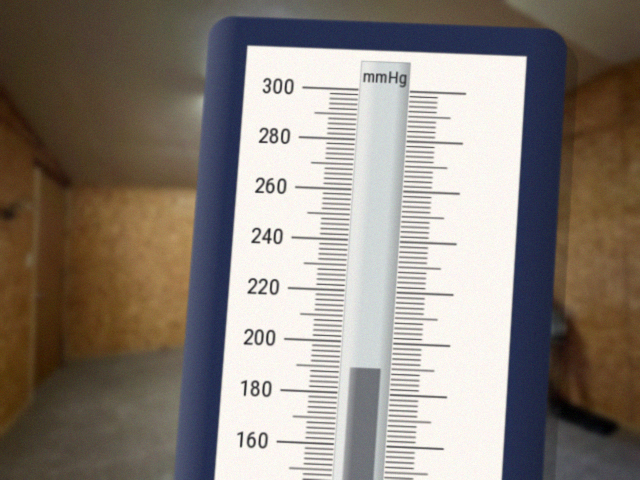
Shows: 190 mmHg
